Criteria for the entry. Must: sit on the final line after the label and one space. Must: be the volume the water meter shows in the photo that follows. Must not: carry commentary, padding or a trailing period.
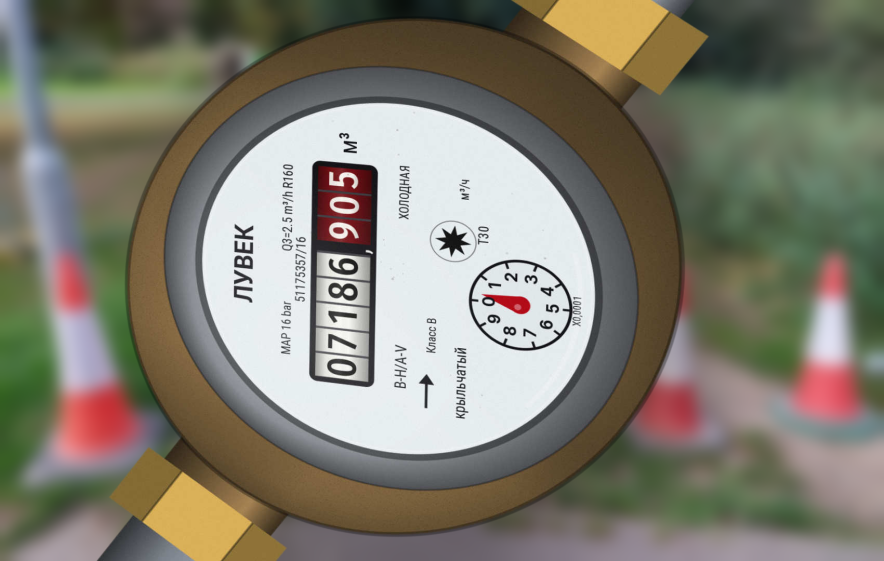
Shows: 7186.9050 m³
